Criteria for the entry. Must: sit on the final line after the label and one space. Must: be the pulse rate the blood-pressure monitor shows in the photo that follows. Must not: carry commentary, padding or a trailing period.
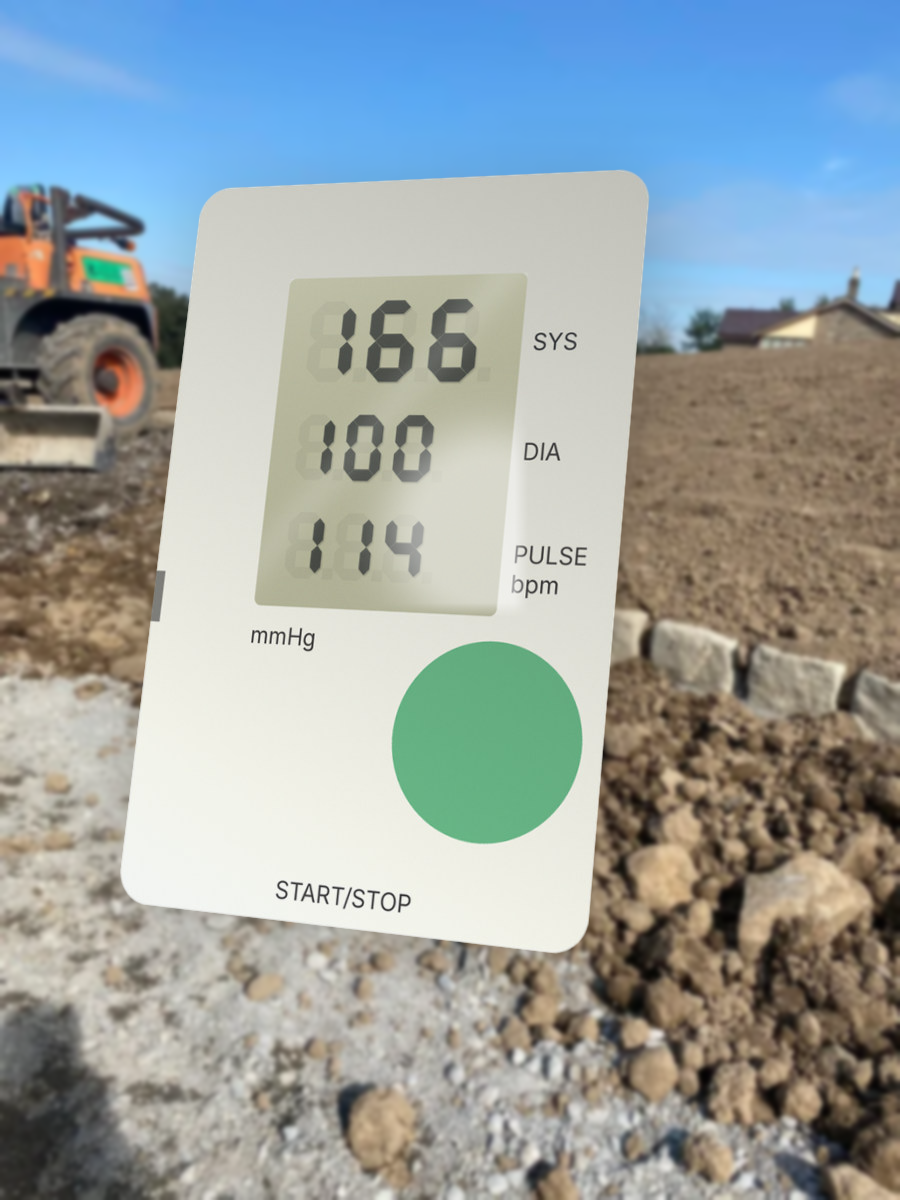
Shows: 114 bpm
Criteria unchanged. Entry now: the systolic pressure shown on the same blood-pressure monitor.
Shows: 166 mmHg
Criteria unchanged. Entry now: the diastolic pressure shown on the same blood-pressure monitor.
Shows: 100 mmHg
